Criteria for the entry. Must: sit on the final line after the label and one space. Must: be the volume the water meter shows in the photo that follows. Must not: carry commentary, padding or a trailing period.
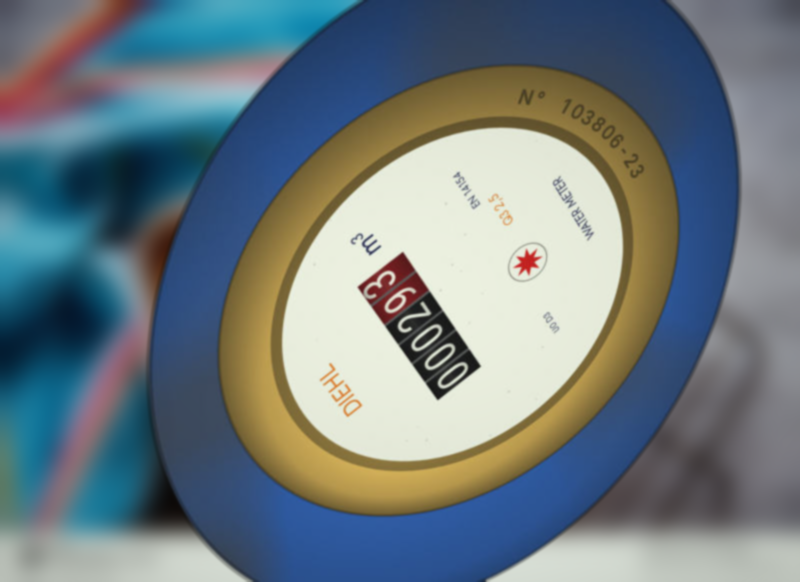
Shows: 2.93 m³
